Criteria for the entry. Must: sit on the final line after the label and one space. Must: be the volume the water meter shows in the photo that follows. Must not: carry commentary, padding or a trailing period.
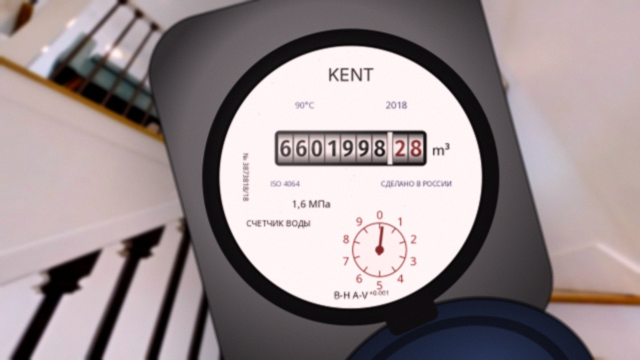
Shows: 6601998.280 m³
